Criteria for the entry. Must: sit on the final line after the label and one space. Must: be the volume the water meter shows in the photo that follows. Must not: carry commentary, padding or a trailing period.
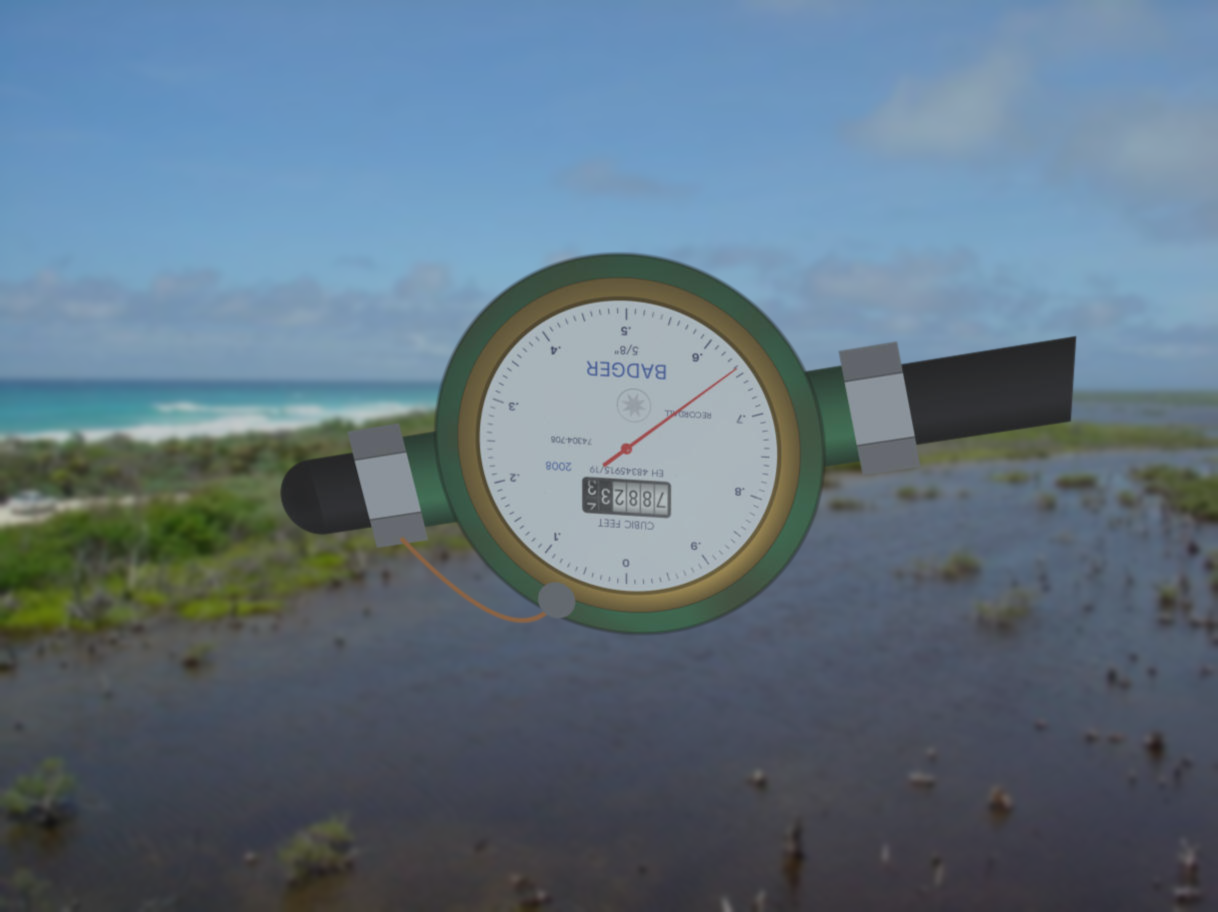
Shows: 788232.64 ft³
